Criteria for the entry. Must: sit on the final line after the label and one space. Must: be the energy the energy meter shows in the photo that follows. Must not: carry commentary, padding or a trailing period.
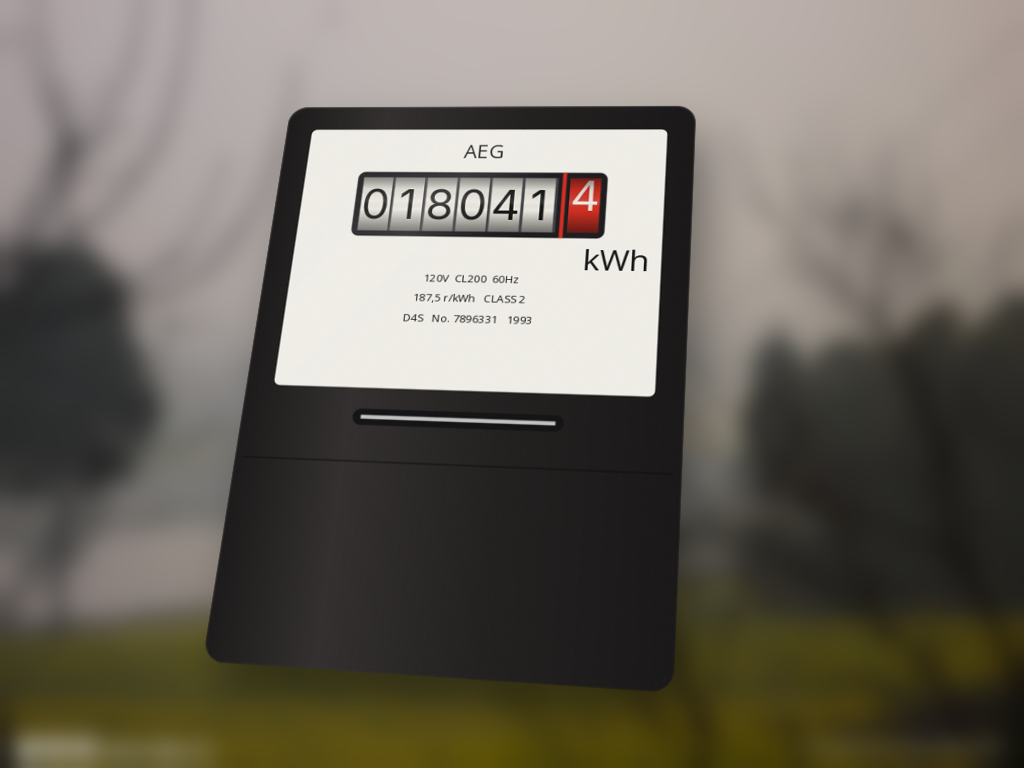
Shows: 18041.4 kWh
